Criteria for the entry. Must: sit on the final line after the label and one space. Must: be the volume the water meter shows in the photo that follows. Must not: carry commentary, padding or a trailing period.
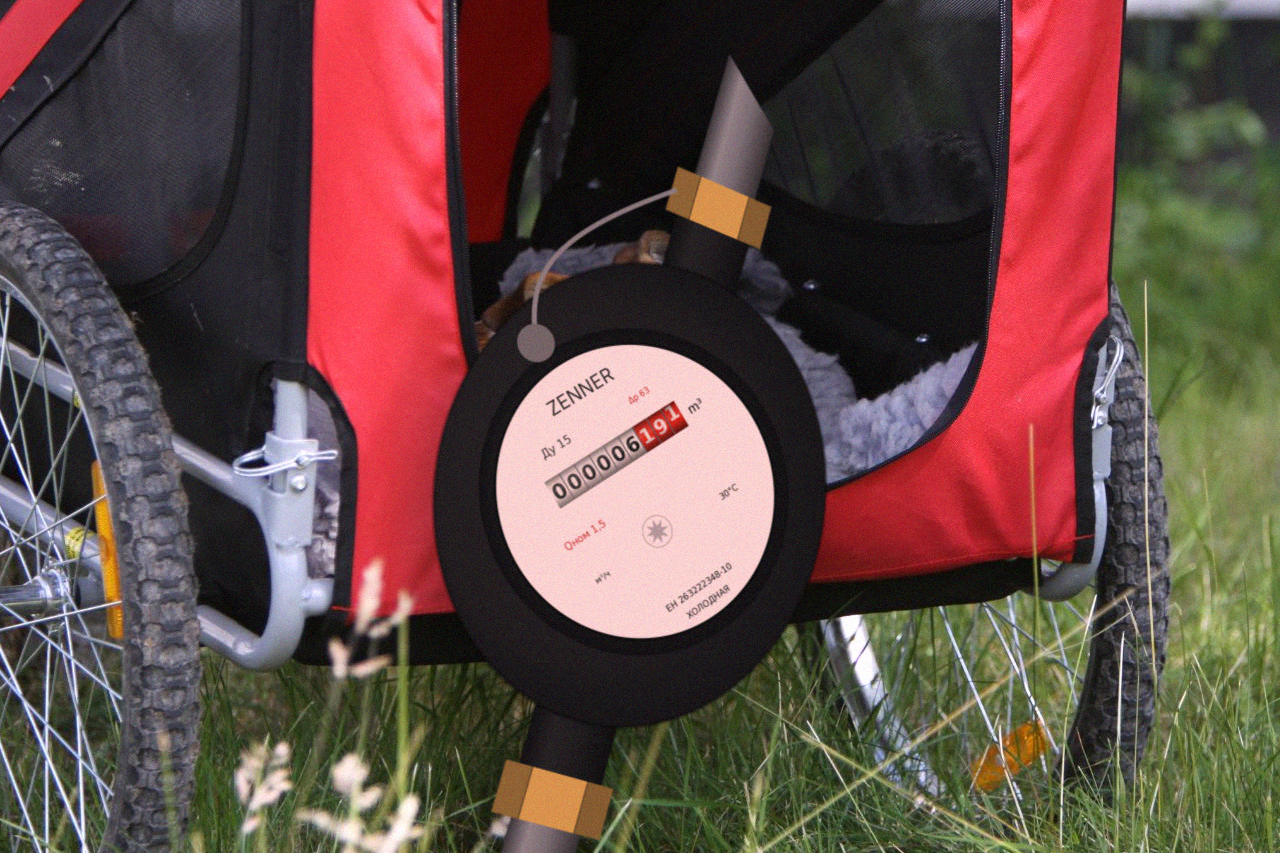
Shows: 6.191 m³
